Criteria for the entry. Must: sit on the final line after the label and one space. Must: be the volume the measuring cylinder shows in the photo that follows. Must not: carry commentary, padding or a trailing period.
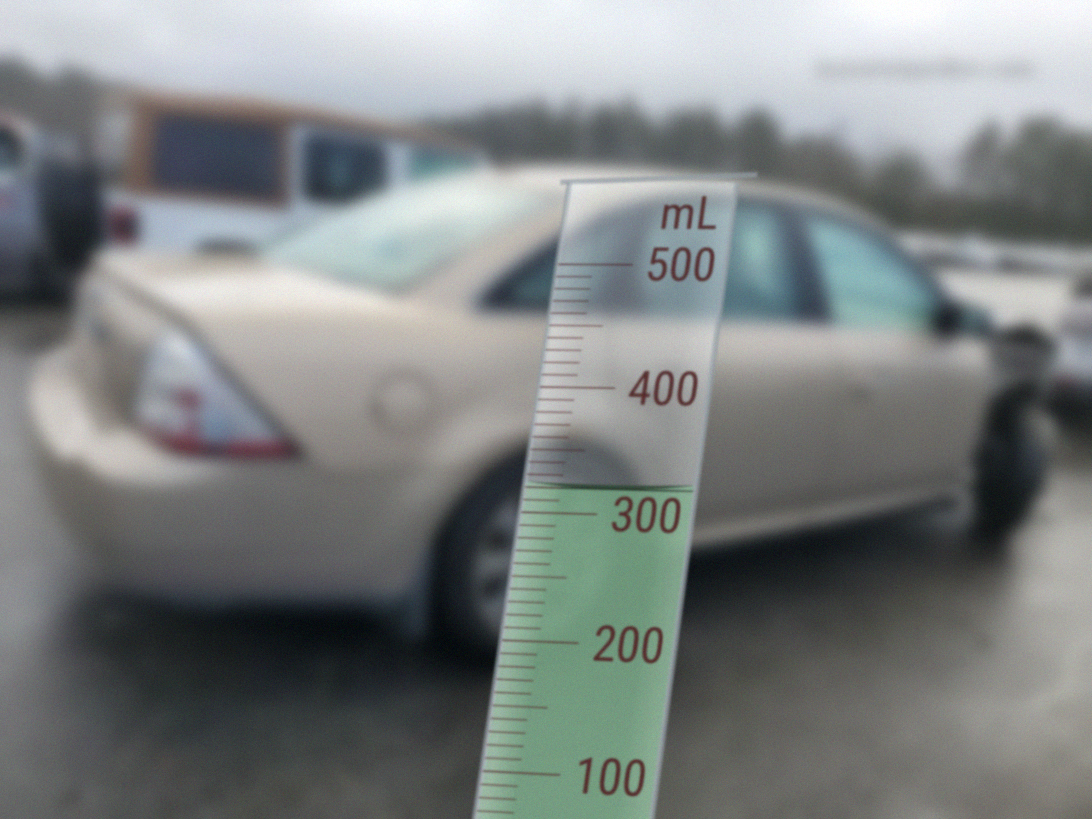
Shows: 320 mL
